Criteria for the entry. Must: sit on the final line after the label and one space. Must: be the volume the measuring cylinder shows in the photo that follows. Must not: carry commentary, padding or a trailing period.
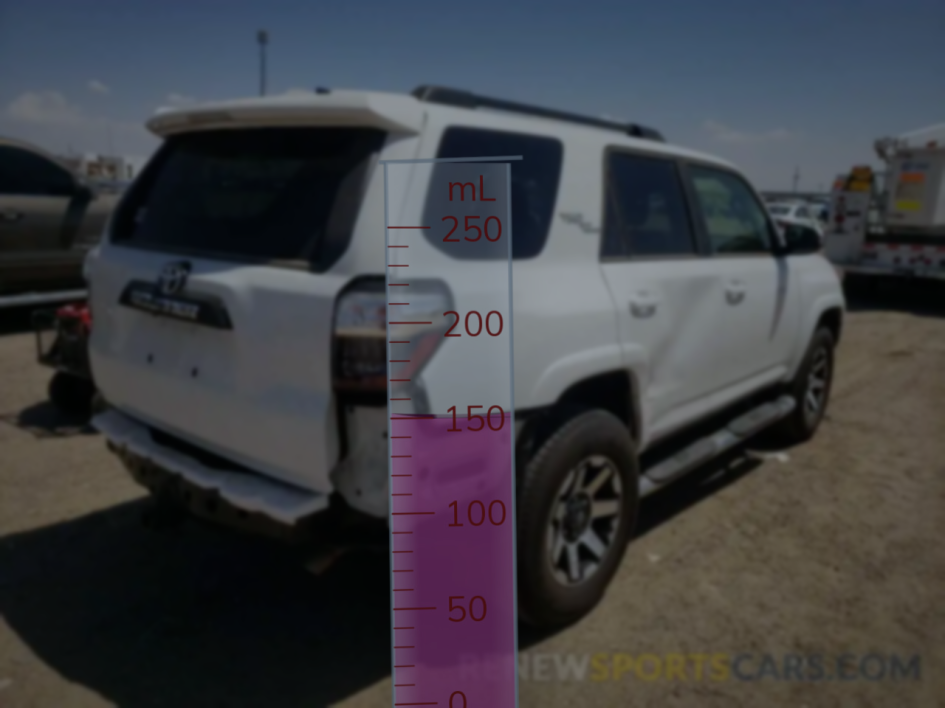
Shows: 150 mL
